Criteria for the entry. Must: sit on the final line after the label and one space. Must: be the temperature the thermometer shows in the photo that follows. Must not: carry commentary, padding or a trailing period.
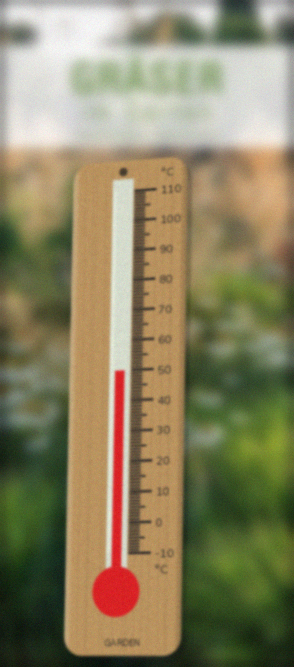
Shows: 50 °C
